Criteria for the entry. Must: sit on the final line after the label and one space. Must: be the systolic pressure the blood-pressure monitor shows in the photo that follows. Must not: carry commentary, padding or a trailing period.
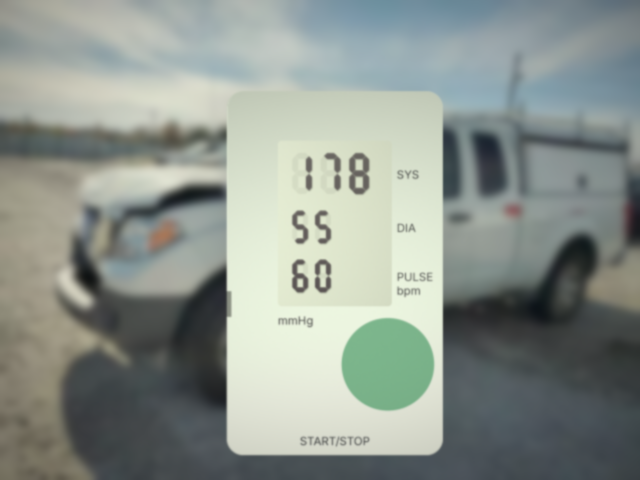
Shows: 178 mmHg
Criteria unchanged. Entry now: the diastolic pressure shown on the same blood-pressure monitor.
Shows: 55 mmHg
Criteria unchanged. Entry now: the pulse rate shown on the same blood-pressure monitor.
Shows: 60 bpm
